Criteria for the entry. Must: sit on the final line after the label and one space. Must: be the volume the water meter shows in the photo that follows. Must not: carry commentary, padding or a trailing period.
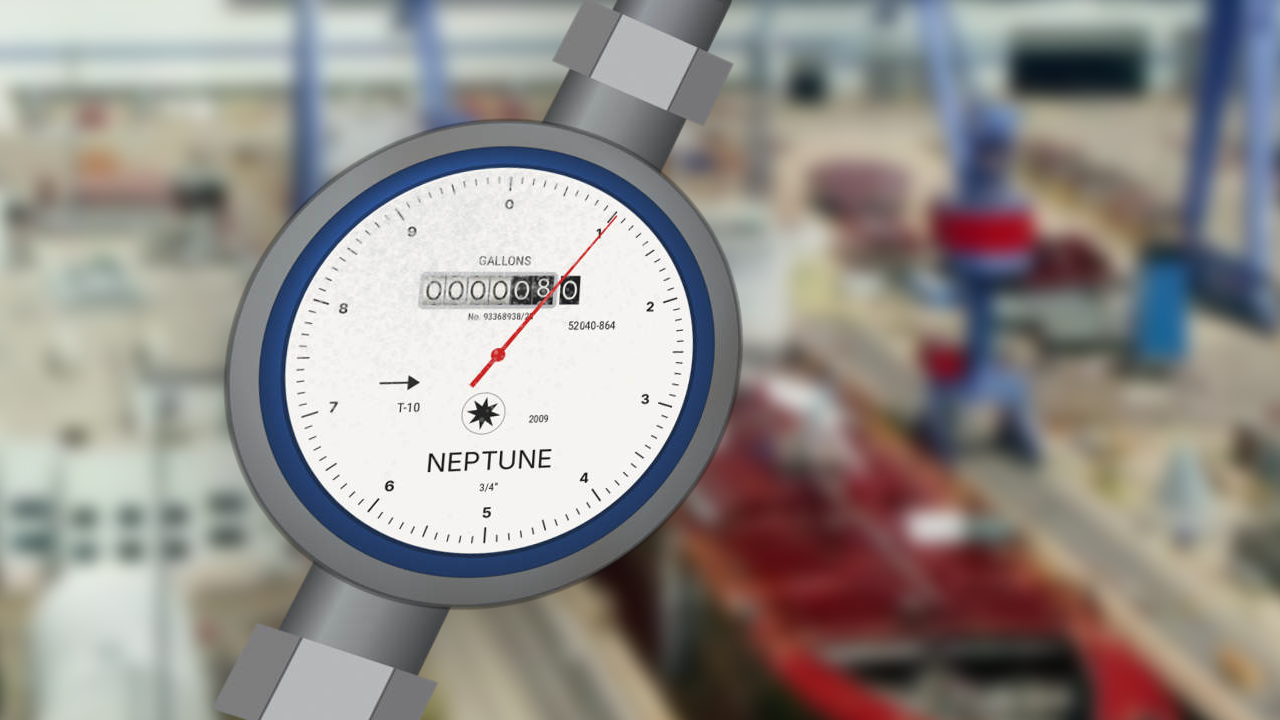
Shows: 81.0 gal
